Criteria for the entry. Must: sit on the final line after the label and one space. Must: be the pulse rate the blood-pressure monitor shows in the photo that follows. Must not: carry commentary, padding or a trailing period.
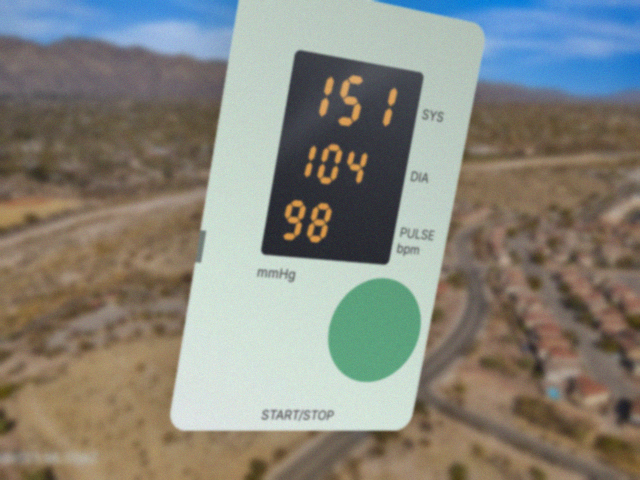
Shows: 98 bpm
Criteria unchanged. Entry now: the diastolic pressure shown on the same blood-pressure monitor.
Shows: 104 mmHg
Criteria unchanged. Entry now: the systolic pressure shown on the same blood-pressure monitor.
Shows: 151 mmHg
